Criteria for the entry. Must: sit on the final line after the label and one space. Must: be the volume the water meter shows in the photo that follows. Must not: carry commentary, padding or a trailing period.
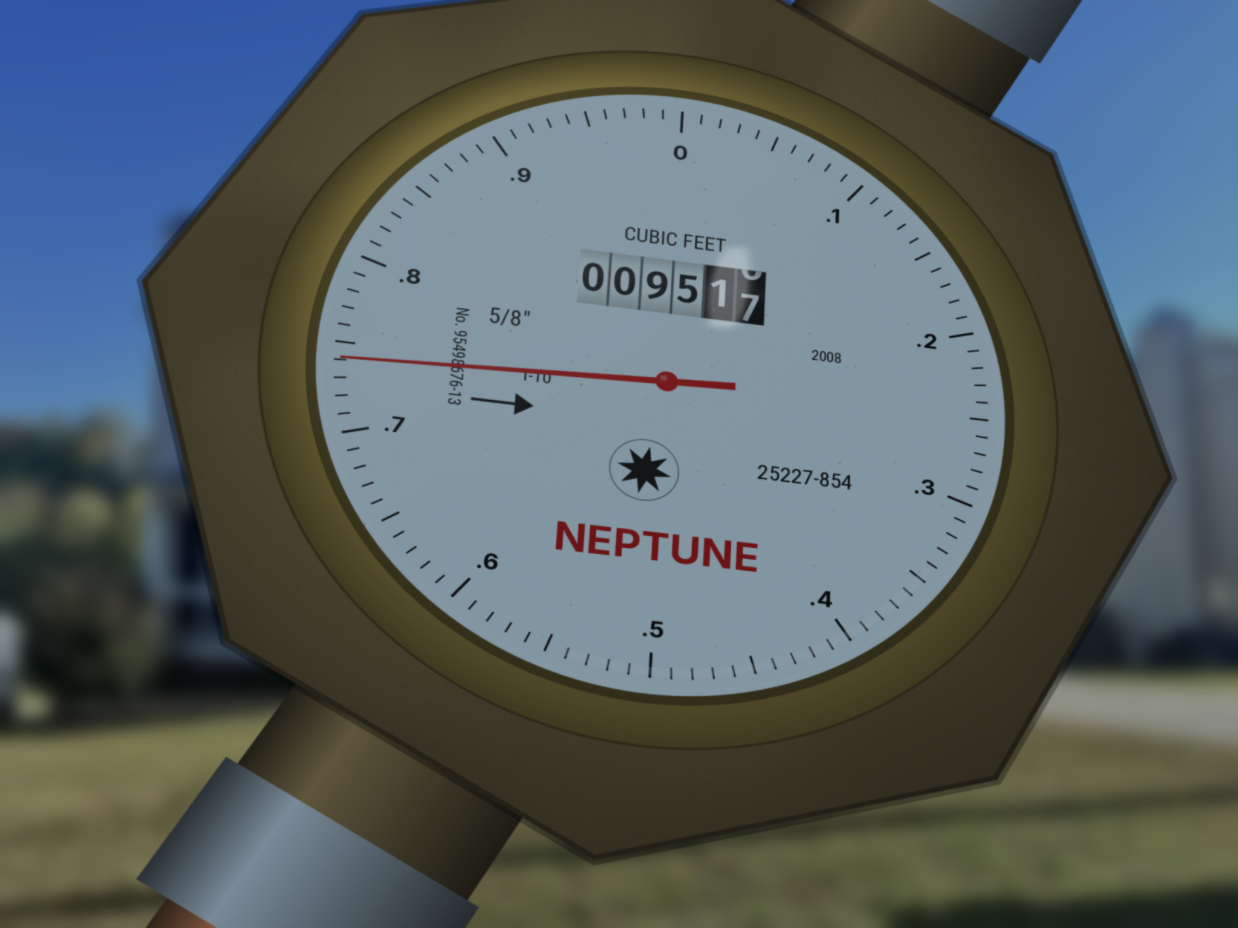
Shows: 9516.74 ft³
